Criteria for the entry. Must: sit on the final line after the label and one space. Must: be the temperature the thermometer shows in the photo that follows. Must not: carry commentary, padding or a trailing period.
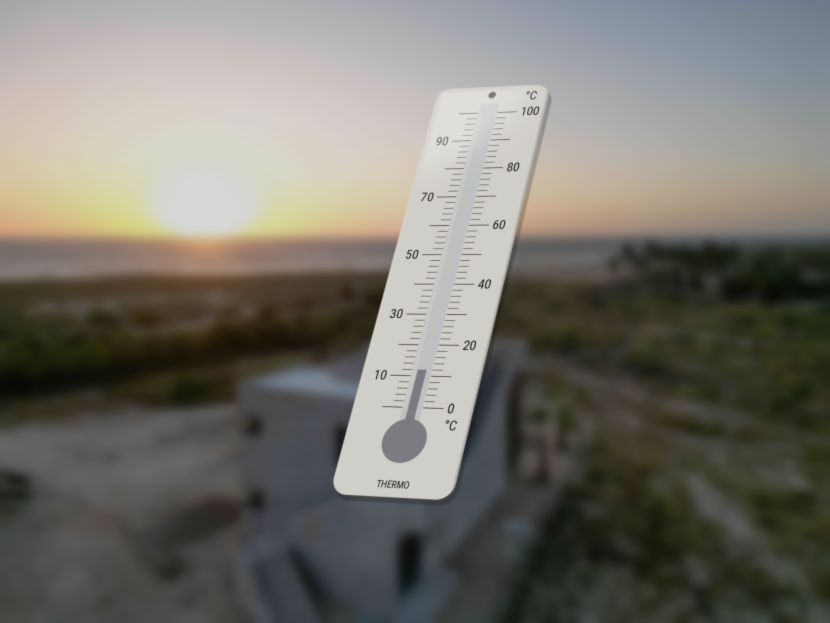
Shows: 12 °C
